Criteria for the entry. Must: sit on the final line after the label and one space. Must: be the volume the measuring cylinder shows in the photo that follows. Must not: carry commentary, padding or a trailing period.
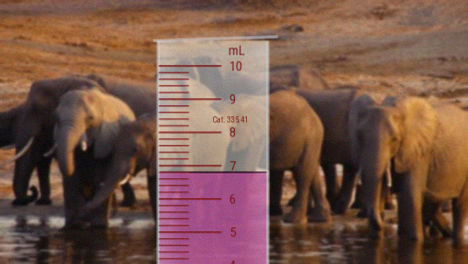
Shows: 6.8 mL
